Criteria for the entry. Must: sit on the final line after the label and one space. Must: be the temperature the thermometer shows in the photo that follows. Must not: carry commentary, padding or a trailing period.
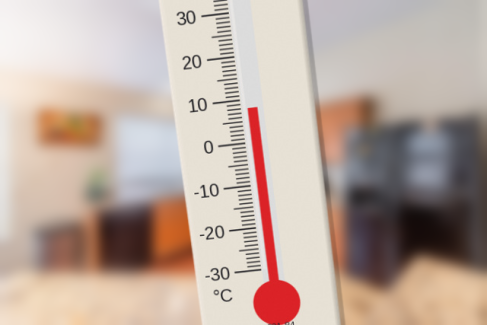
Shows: 8 °C
